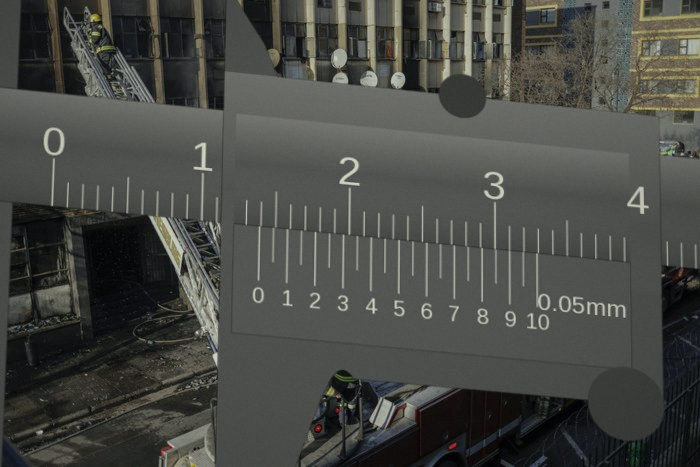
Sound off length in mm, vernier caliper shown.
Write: 13.9 mm
